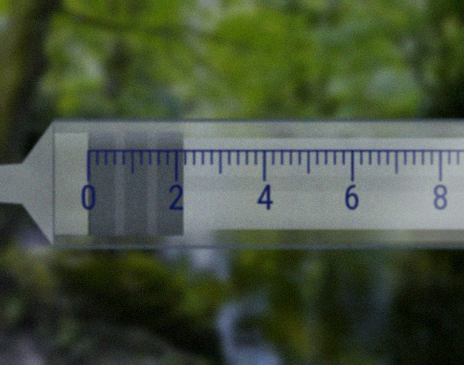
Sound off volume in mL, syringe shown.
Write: 0 mL
